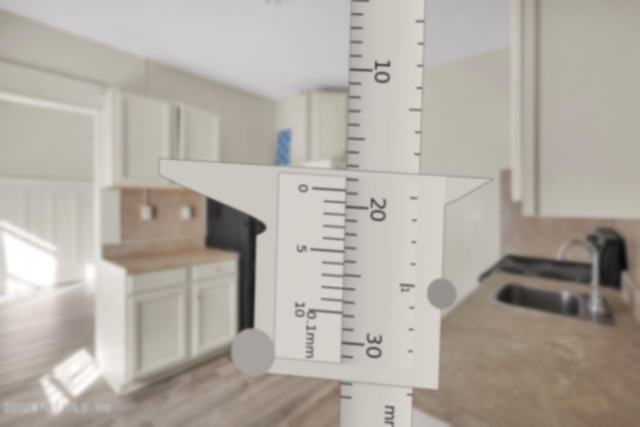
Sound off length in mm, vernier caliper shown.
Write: 18.8 mm
